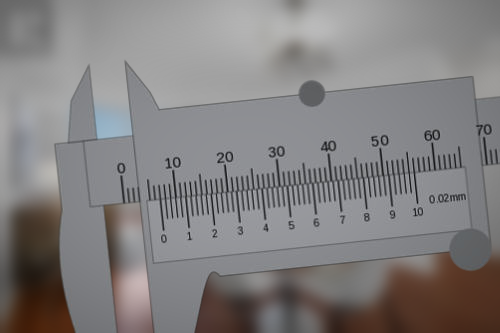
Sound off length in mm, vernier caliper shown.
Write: 7.0 mm
